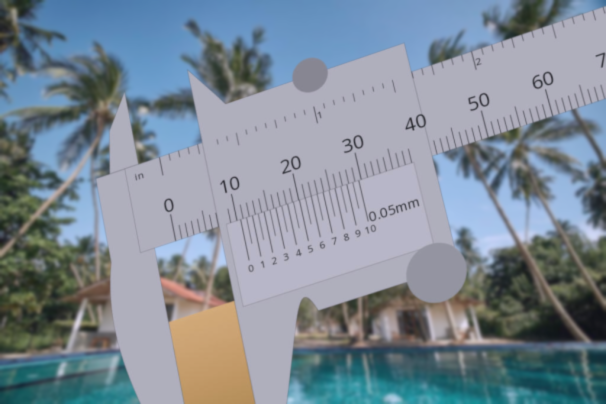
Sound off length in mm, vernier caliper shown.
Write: 10.6 mm
